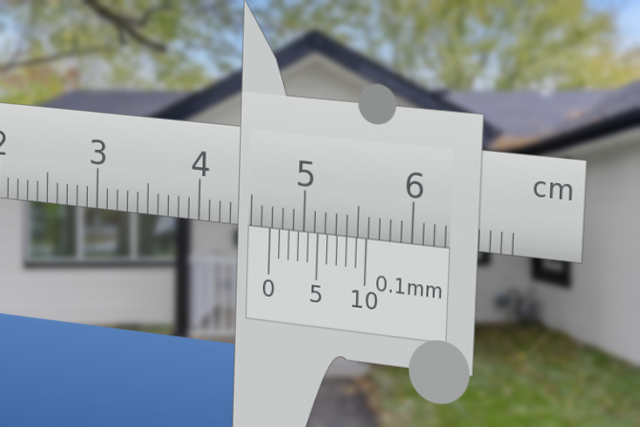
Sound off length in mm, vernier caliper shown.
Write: 46.8 mm
